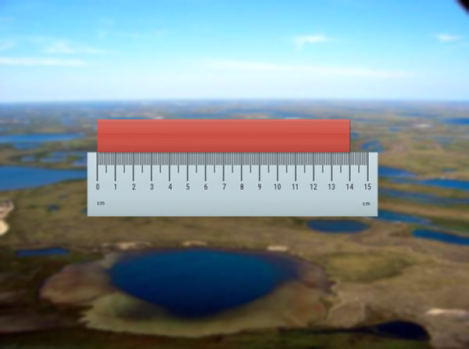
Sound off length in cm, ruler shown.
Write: 14 cm
